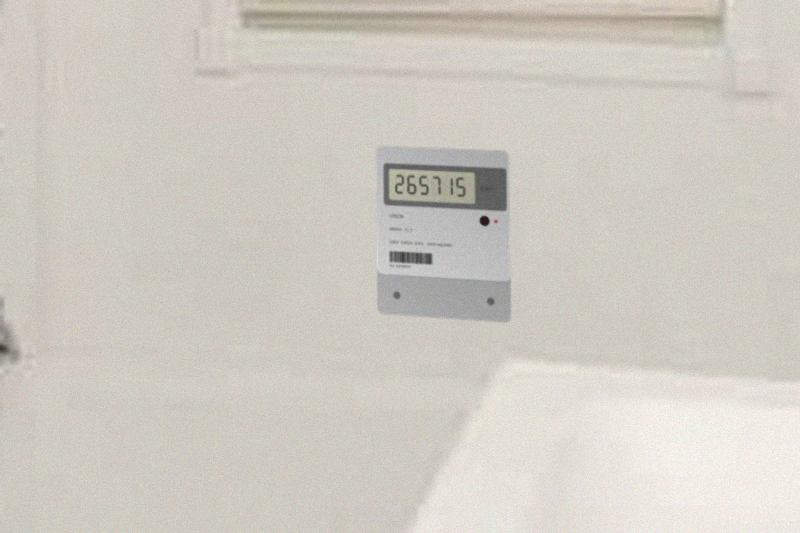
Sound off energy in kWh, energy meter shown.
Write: 265715 kWh
